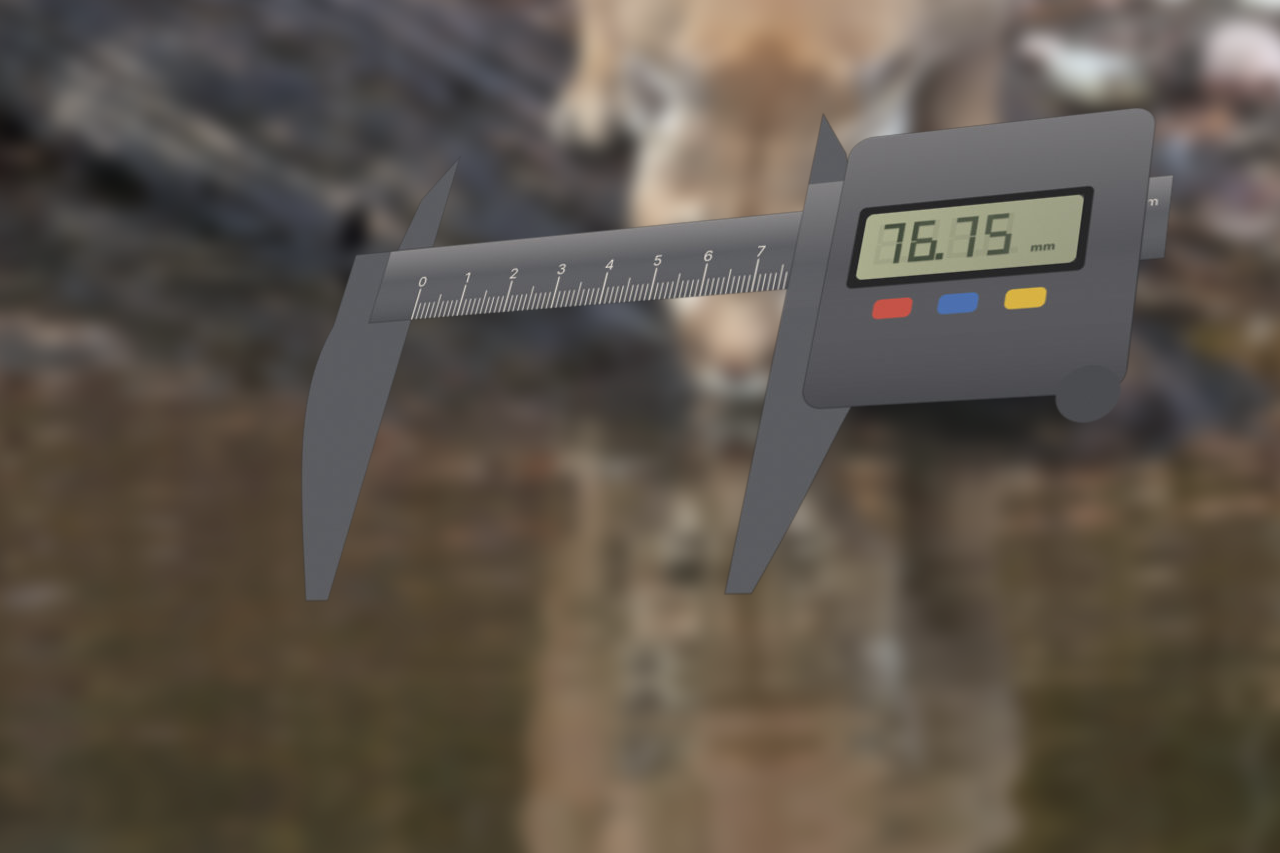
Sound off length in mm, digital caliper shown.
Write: 76.75 mm
